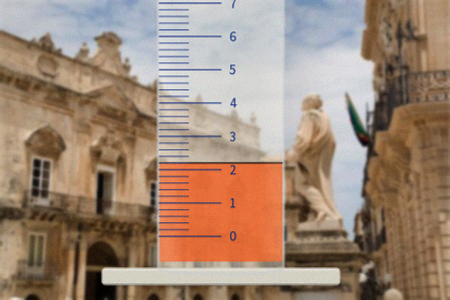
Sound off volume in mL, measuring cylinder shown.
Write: 2.2 mL
